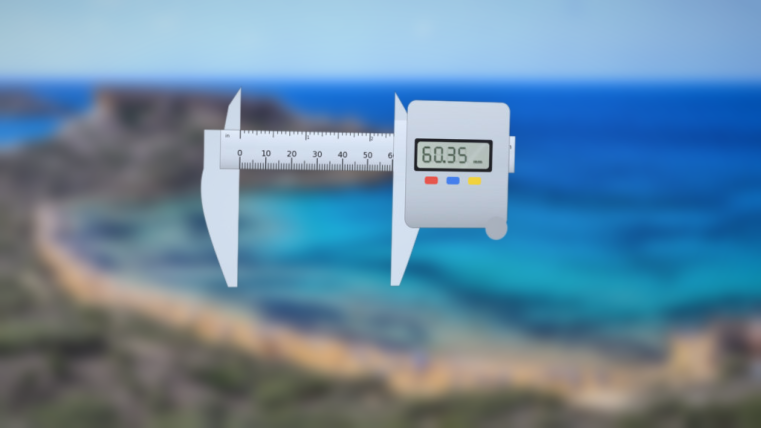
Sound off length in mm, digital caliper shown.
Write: 60.35 mm
